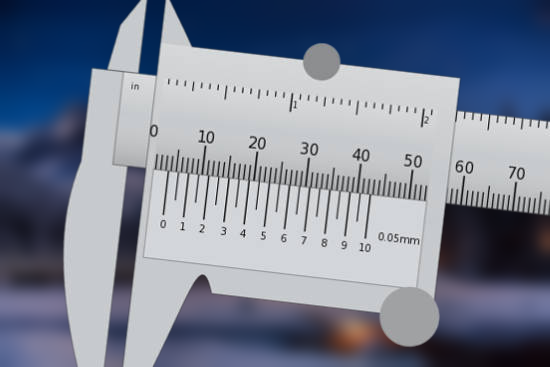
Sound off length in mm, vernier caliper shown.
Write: 3.5 mm
